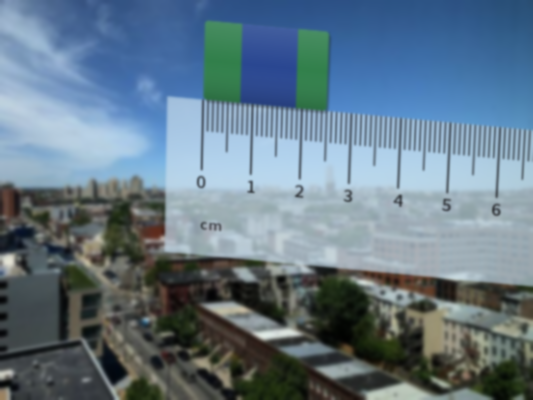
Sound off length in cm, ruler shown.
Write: 2.5 cm
